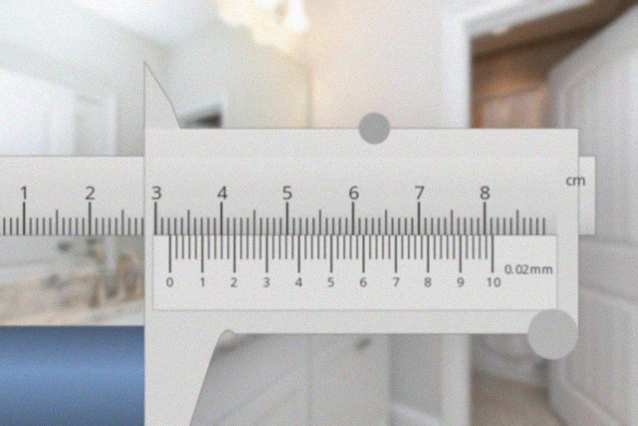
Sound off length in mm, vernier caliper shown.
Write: 32.2 mm
